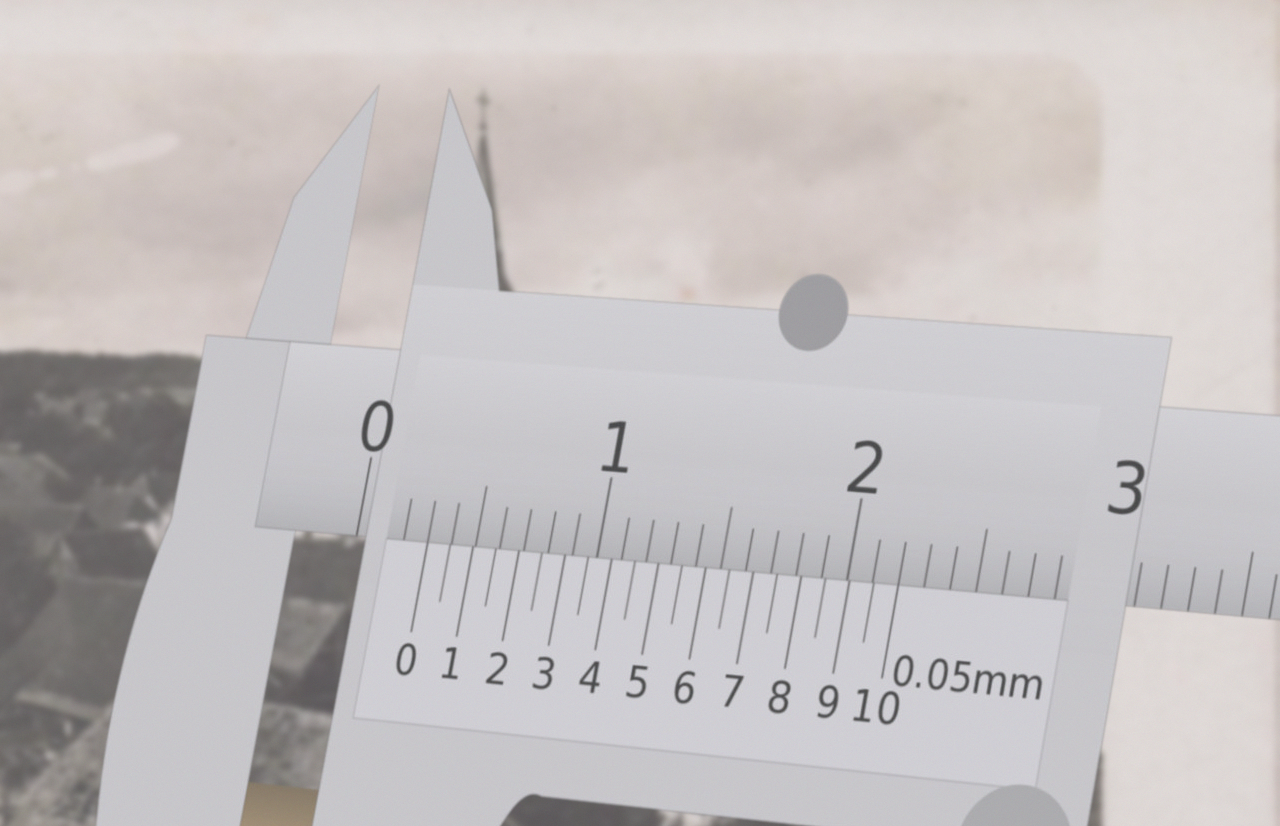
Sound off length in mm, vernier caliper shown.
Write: 3.0 mm
